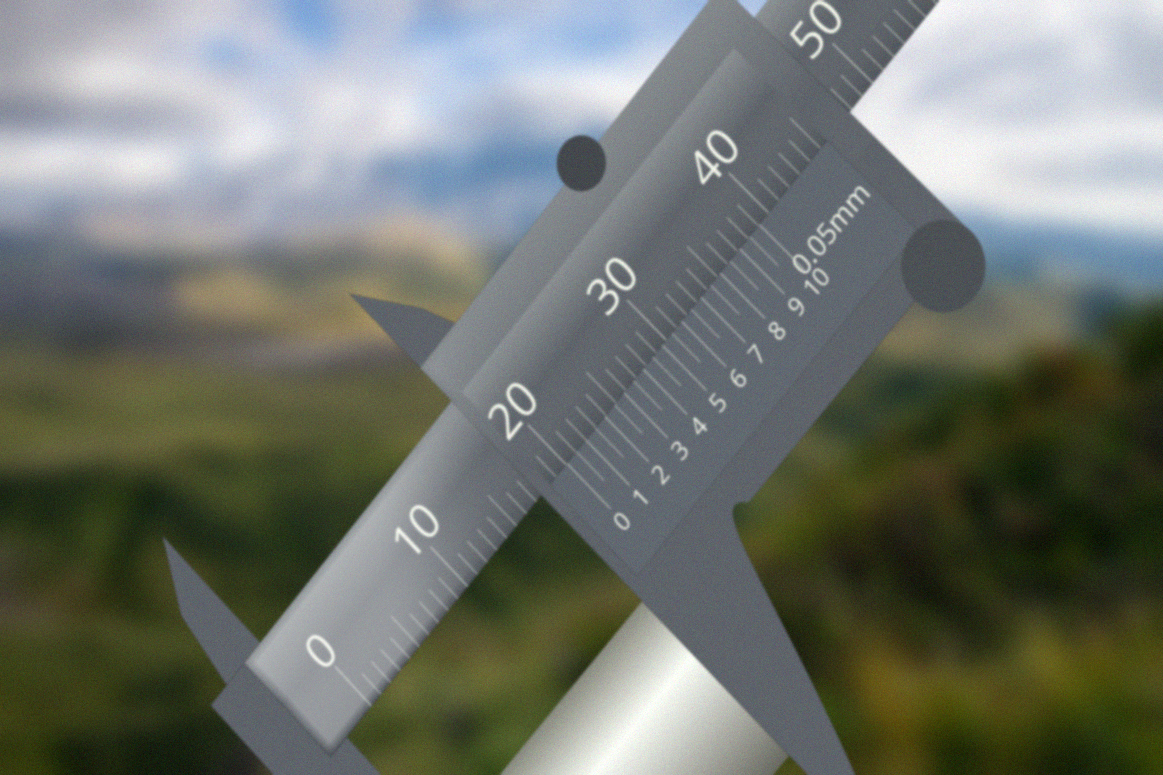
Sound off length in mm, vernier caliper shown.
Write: 20.1 mm
